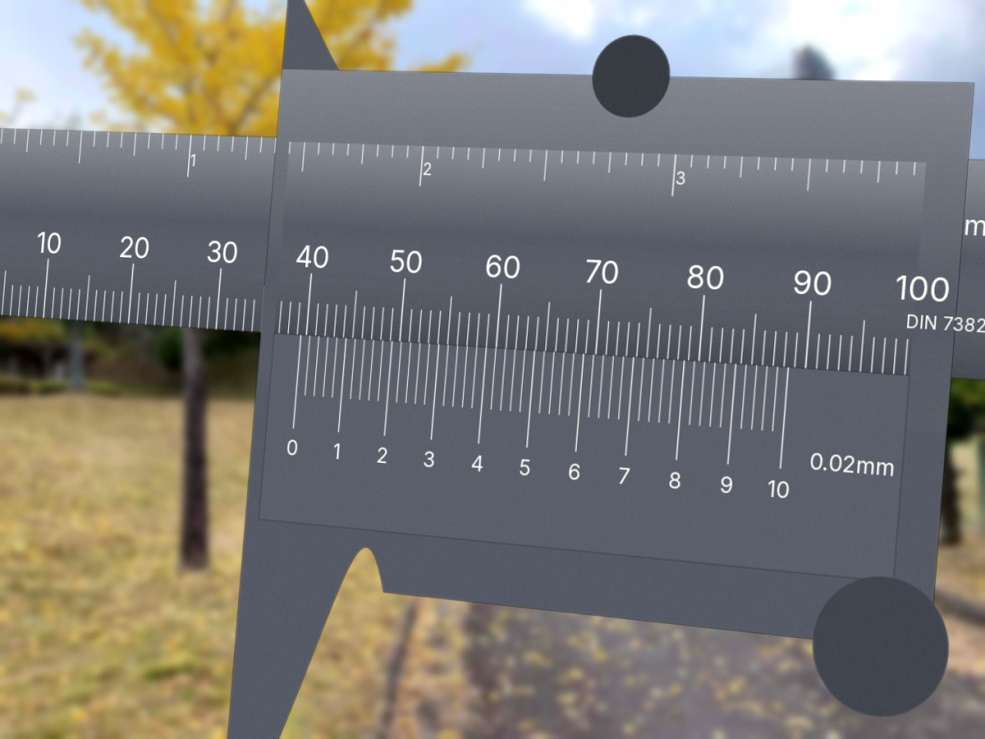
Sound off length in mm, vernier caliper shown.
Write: 39.4 mm
